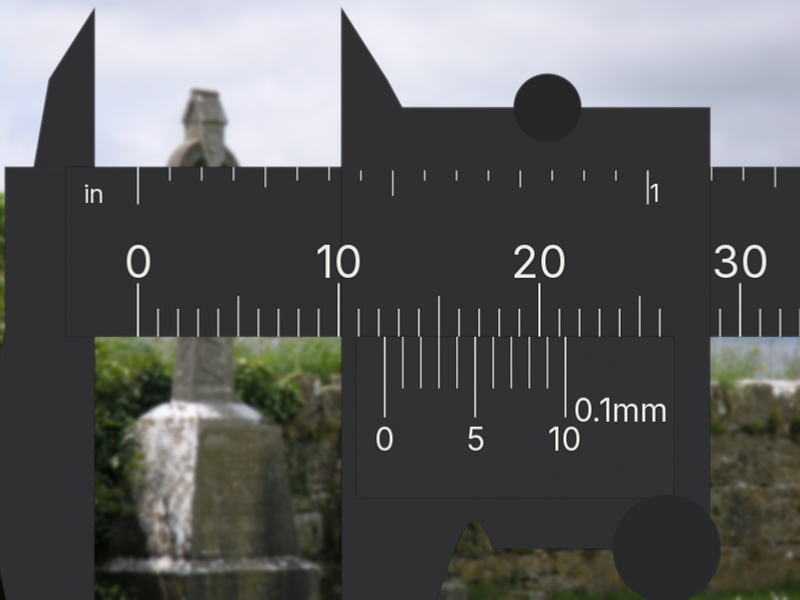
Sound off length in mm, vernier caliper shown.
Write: 12.3 mm
